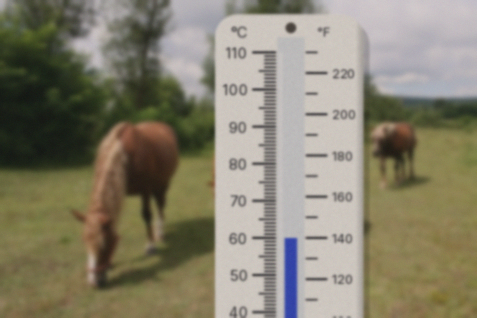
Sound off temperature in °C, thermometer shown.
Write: 60 °C
